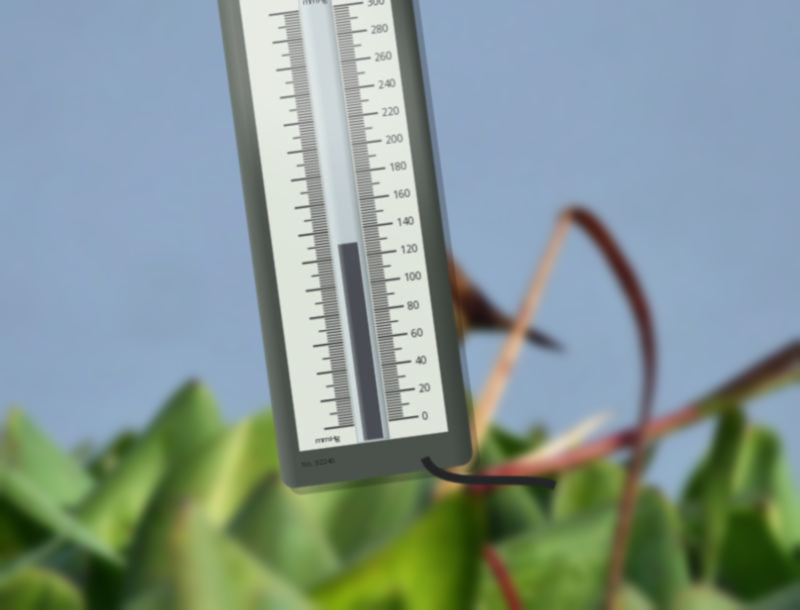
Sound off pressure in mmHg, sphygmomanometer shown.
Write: 130 mmHg
